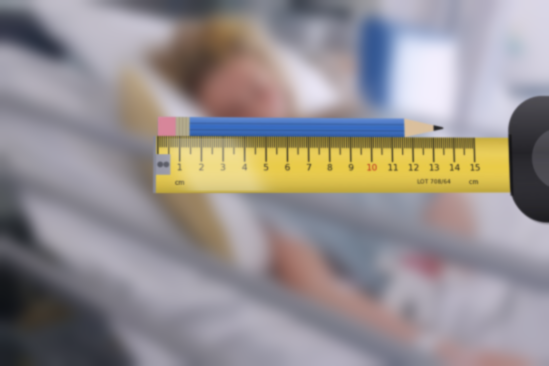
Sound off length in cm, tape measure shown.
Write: 13.5 cm
